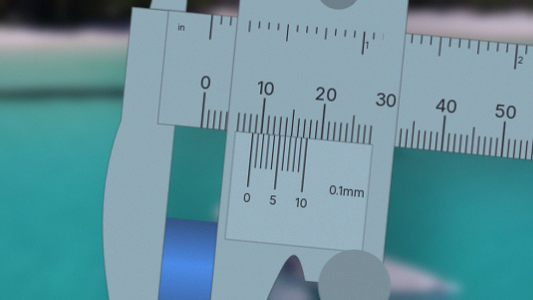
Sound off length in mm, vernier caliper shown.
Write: 8.6 mm
